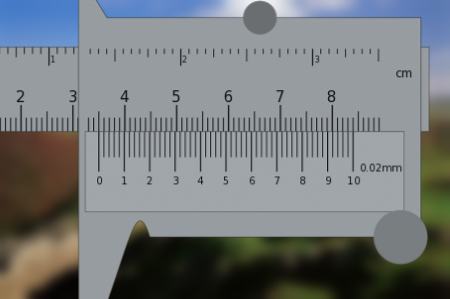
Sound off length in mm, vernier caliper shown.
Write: 35.0 mm
